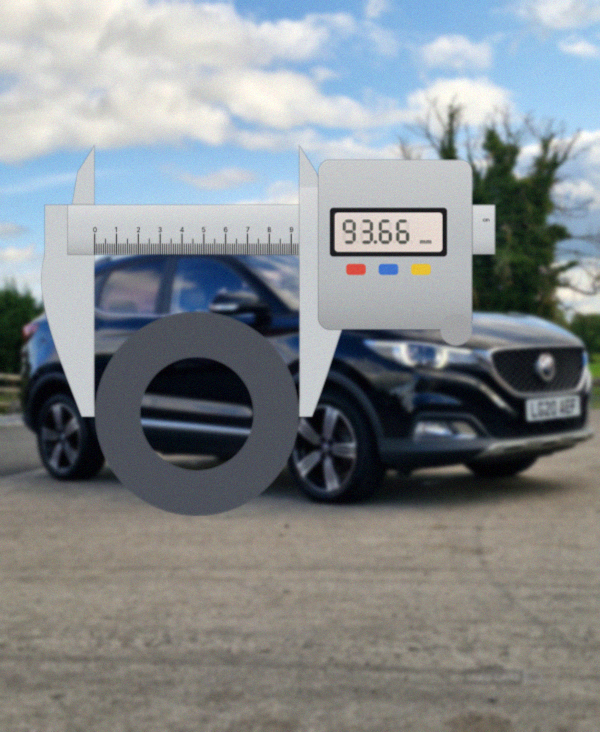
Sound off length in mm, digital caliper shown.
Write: 93.66 mm
